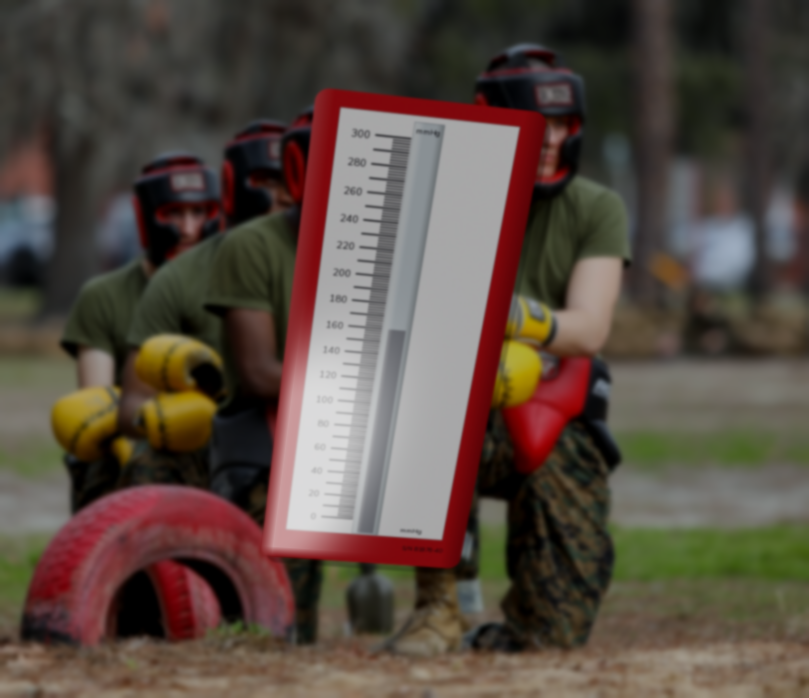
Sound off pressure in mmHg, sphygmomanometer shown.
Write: 160 mmHg
